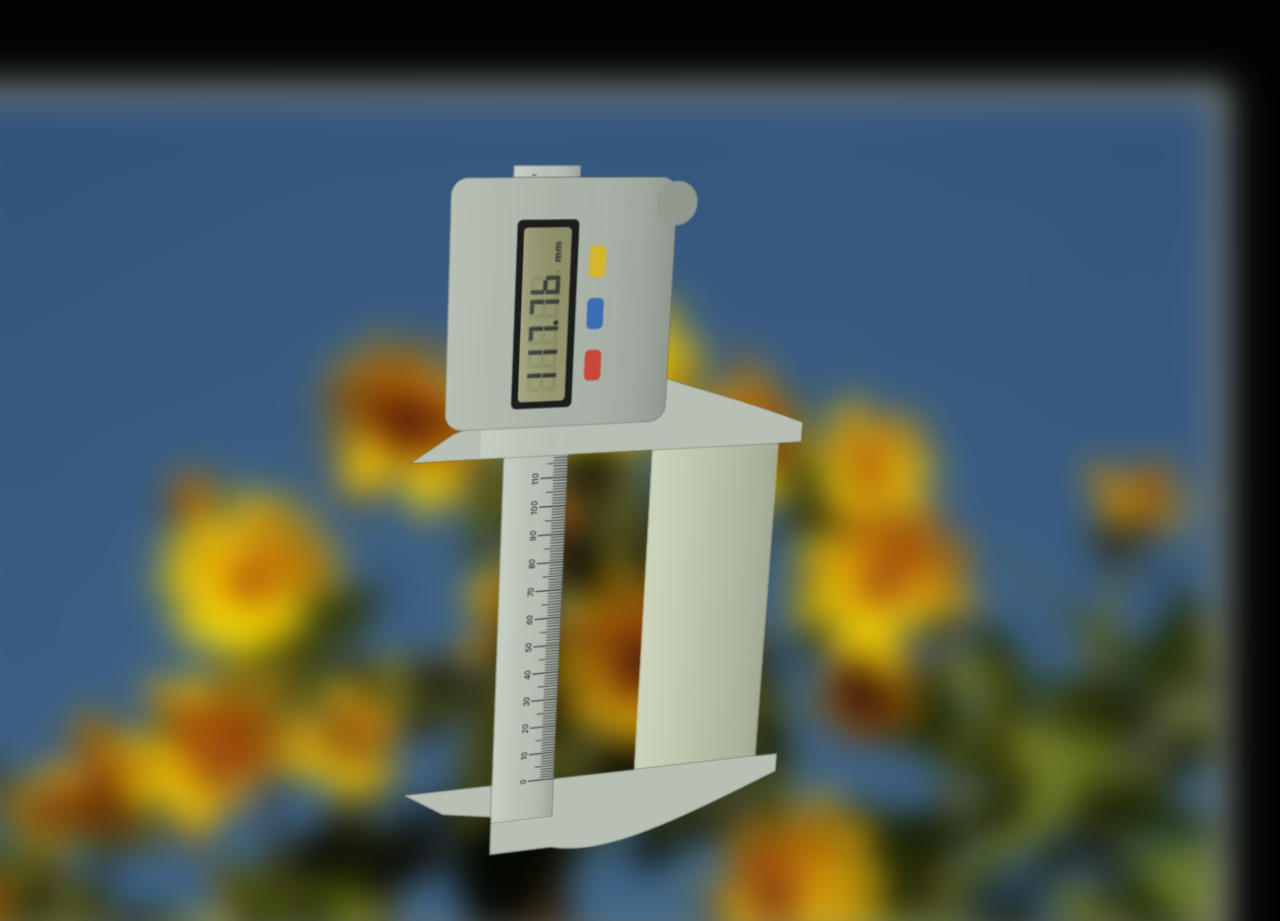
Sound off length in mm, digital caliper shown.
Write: 117.76 mm
